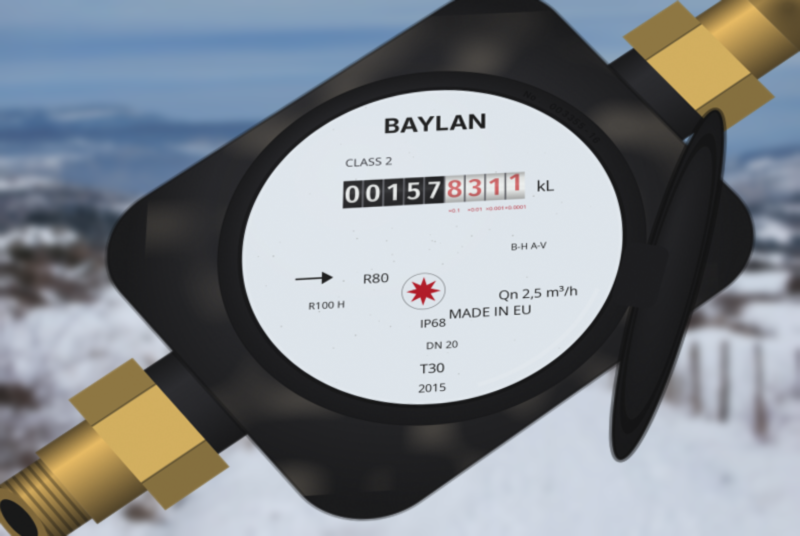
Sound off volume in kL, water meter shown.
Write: 157.8311 kL
